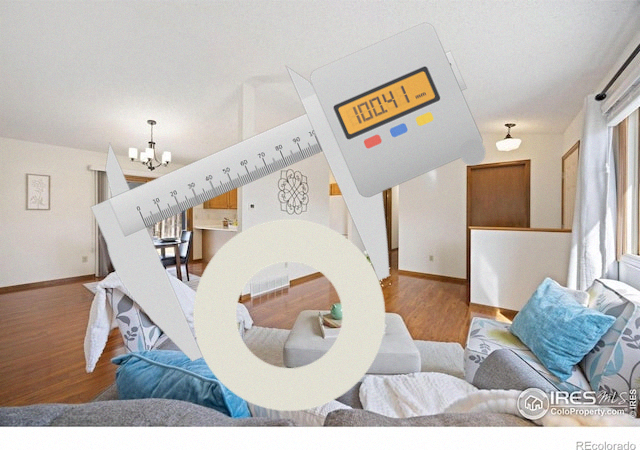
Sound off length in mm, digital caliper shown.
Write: 100.41 mm
